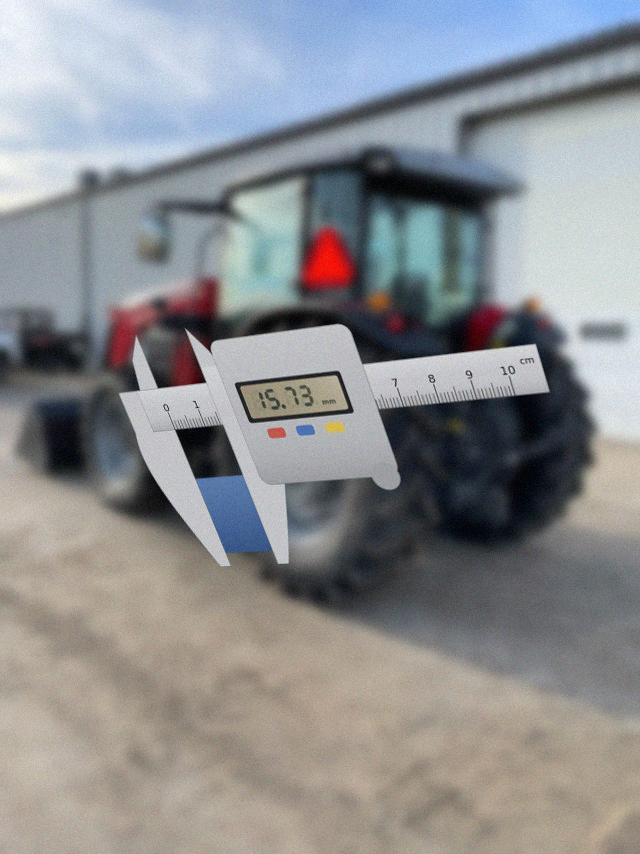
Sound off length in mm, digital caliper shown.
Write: 15.73 mm
